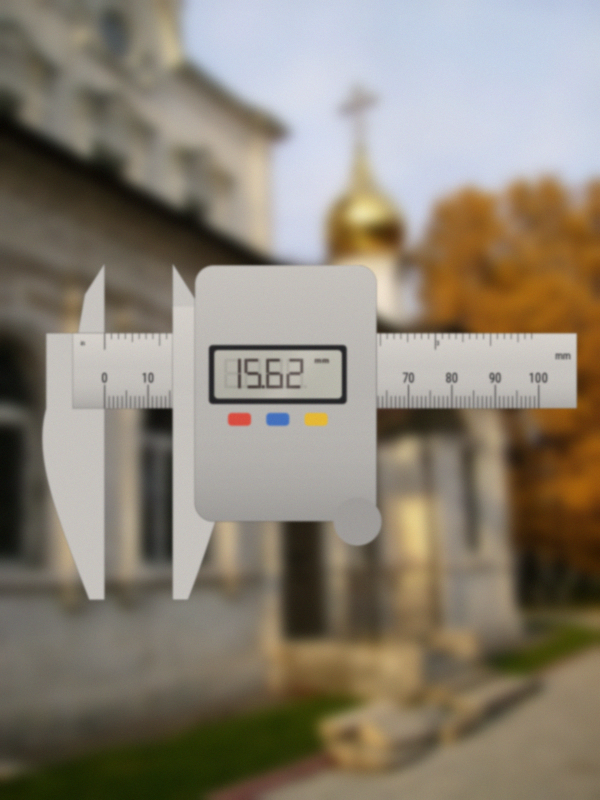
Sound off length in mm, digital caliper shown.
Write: 15.62 mm
